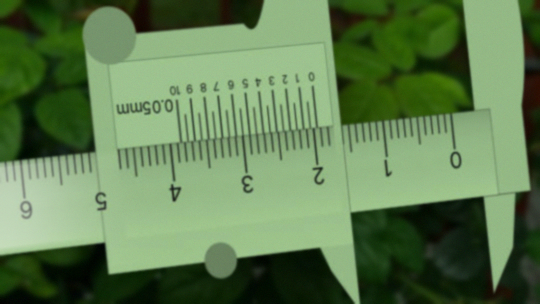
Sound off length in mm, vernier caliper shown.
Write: 19.5 mm
